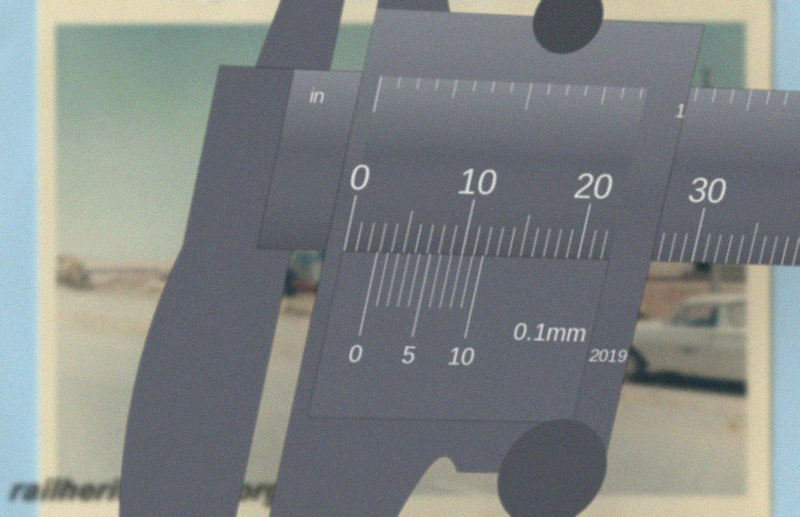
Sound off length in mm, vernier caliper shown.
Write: 2.8 mm
